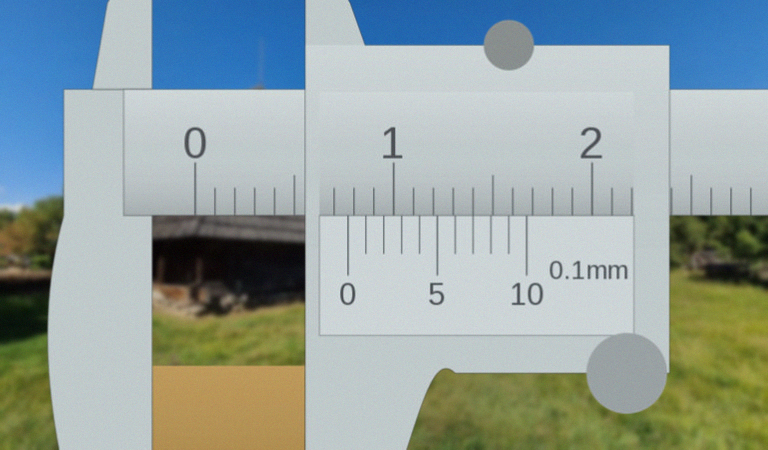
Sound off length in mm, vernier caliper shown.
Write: 7.7 mm
